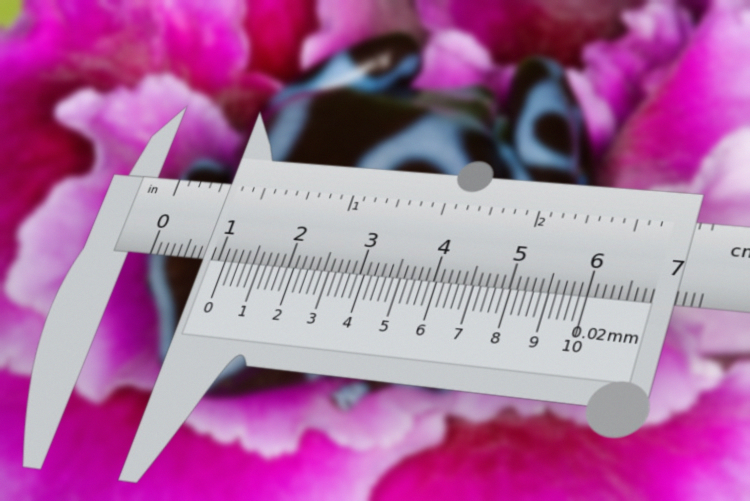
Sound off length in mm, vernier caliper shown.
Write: 11.0 mm
